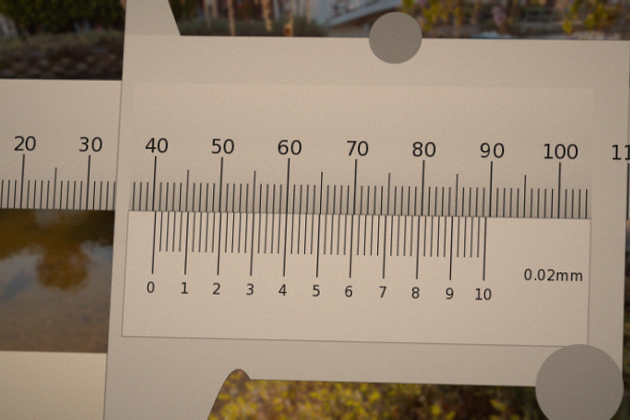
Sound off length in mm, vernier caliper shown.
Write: 40.4 mm
